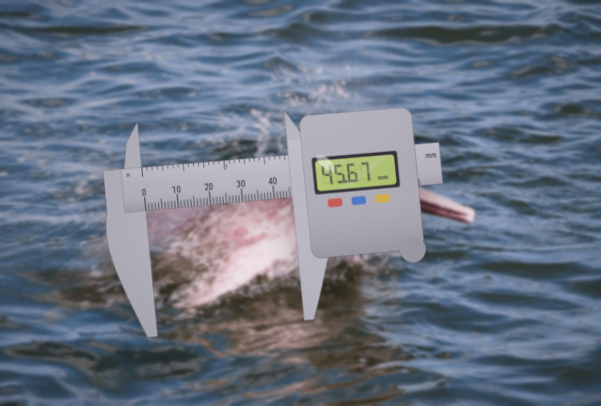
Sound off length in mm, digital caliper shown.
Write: 45.67 mm
